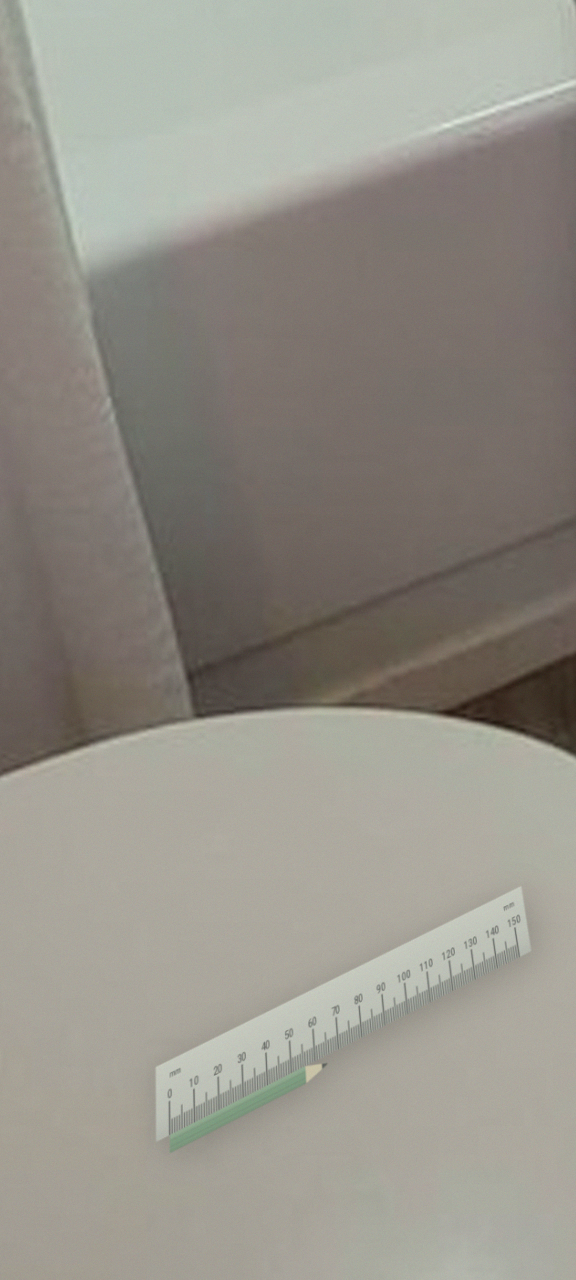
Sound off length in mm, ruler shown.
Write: 65 mm
